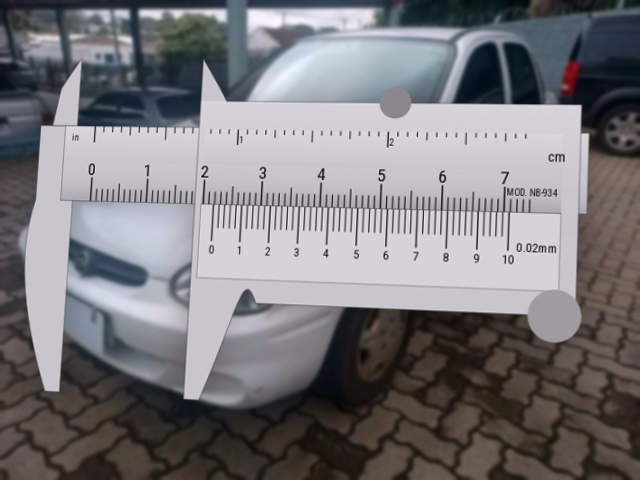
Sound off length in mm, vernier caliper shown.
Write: 21.8 mm
